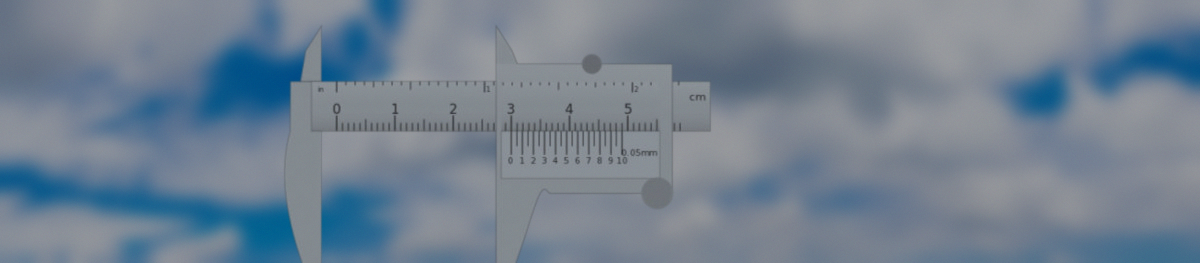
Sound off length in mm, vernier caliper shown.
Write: 30.0 mm
